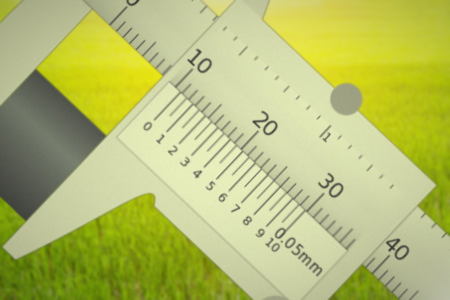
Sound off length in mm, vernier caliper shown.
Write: 10.8 mm
